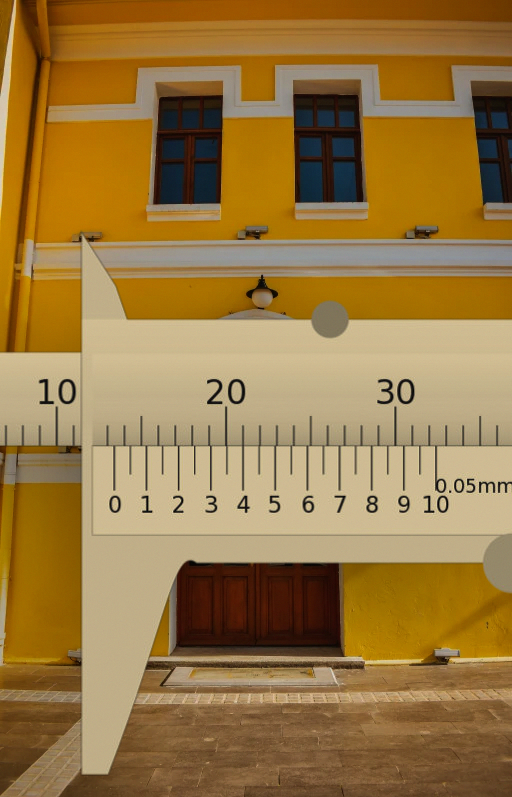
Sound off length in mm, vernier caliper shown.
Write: 13.4 mm
